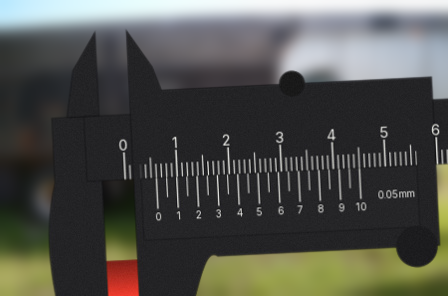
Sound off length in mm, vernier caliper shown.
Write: 6.0 mm
